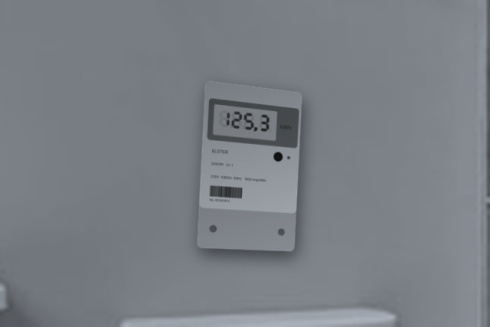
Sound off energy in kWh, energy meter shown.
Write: 125.3 kWh
